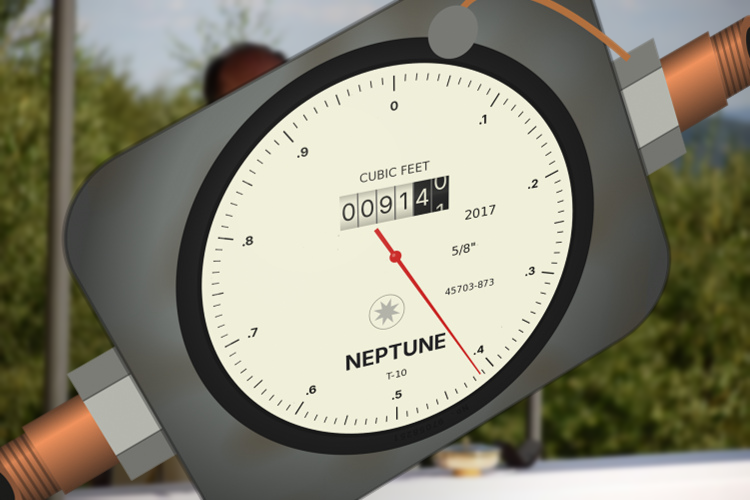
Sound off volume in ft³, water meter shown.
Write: 9140.41 ft³
